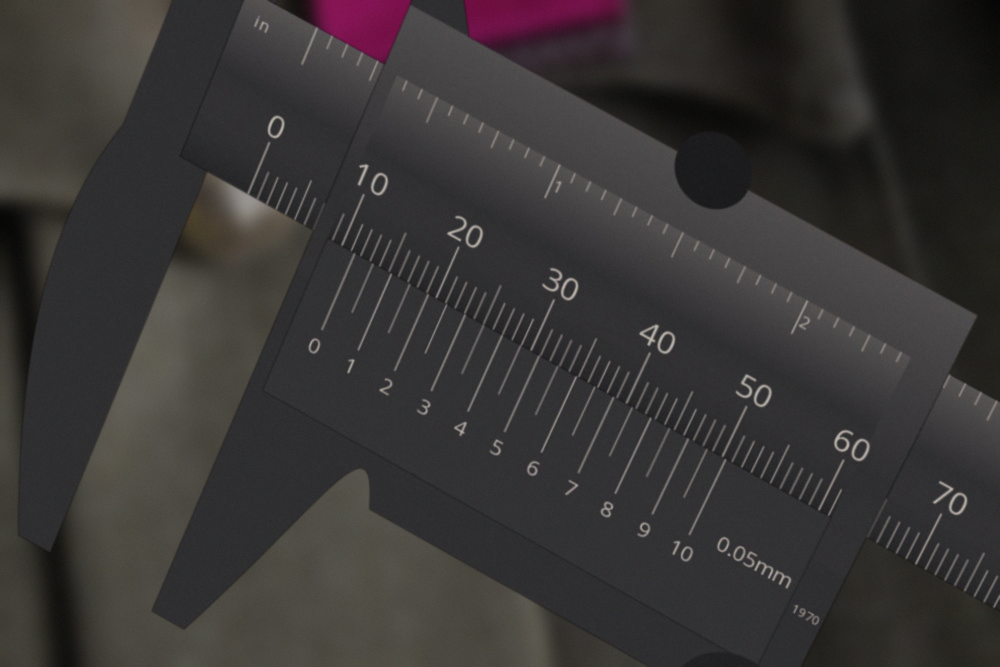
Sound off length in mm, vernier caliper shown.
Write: 11.4 mm
